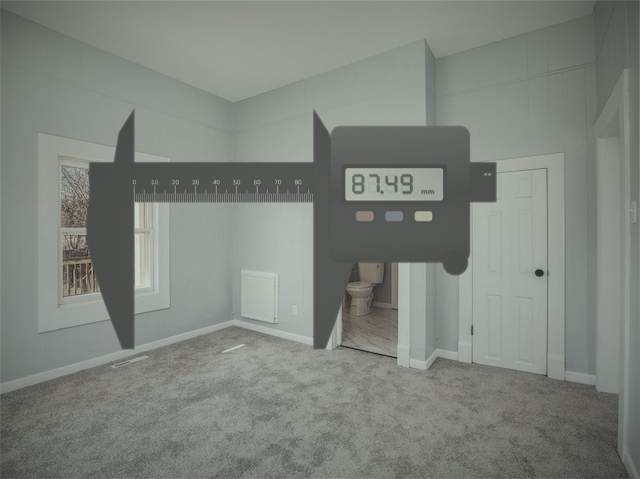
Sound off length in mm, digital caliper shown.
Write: 87.49 mm
